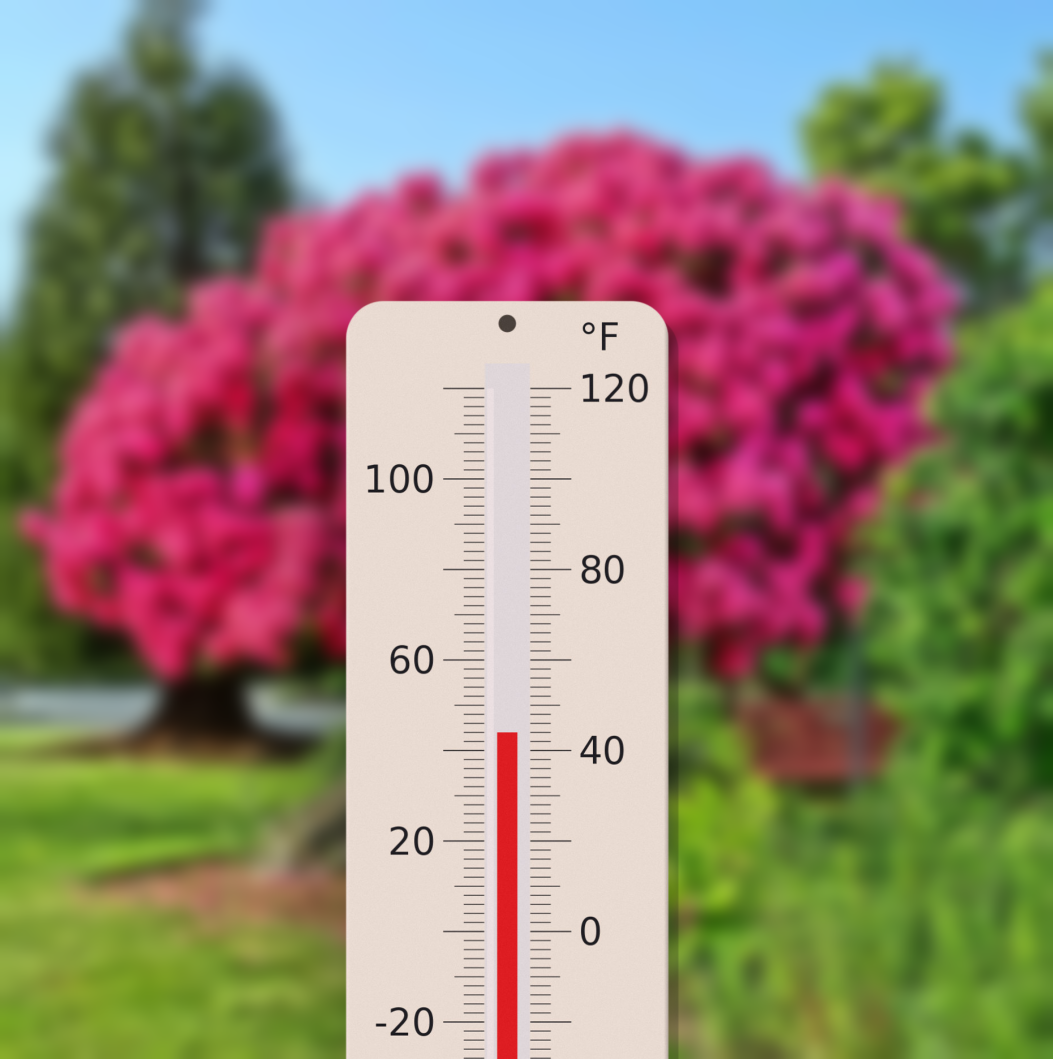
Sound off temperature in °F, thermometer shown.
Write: 44 °F
